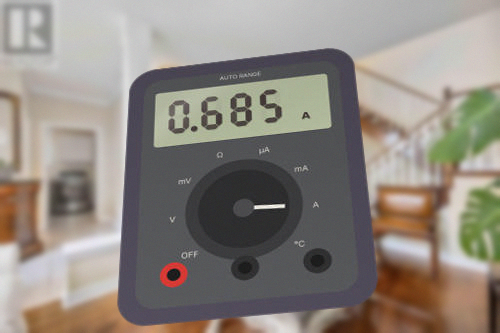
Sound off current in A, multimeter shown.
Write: 0.685 A
